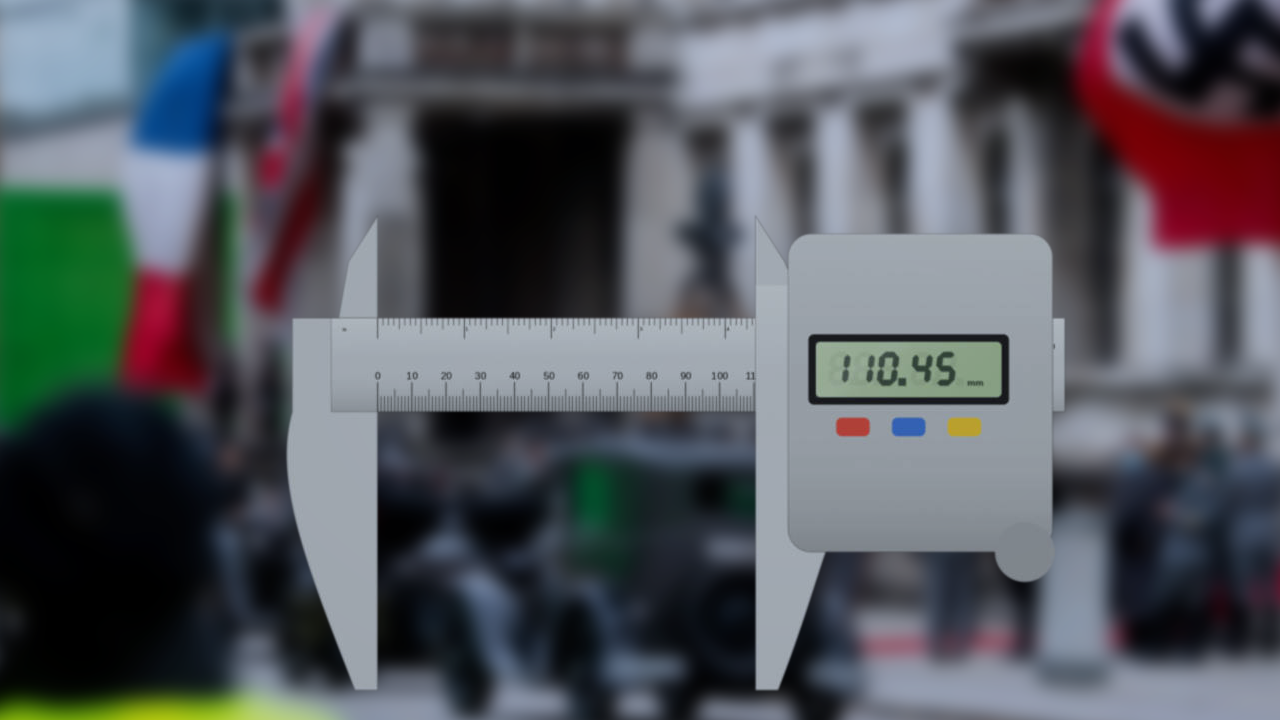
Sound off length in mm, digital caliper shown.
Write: 110.45 mm
